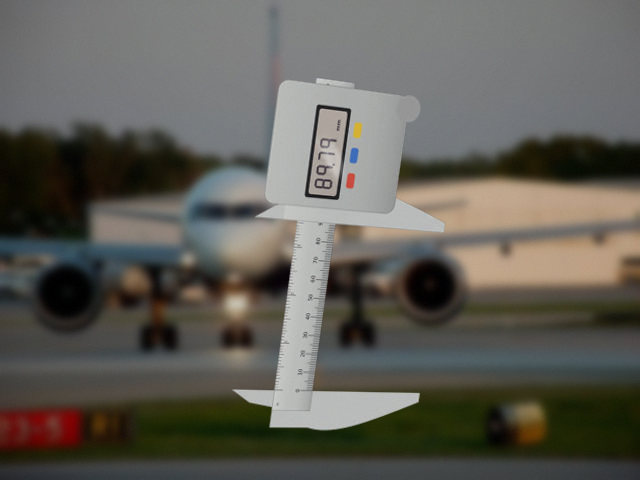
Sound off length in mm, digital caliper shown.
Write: 89.79 mm
